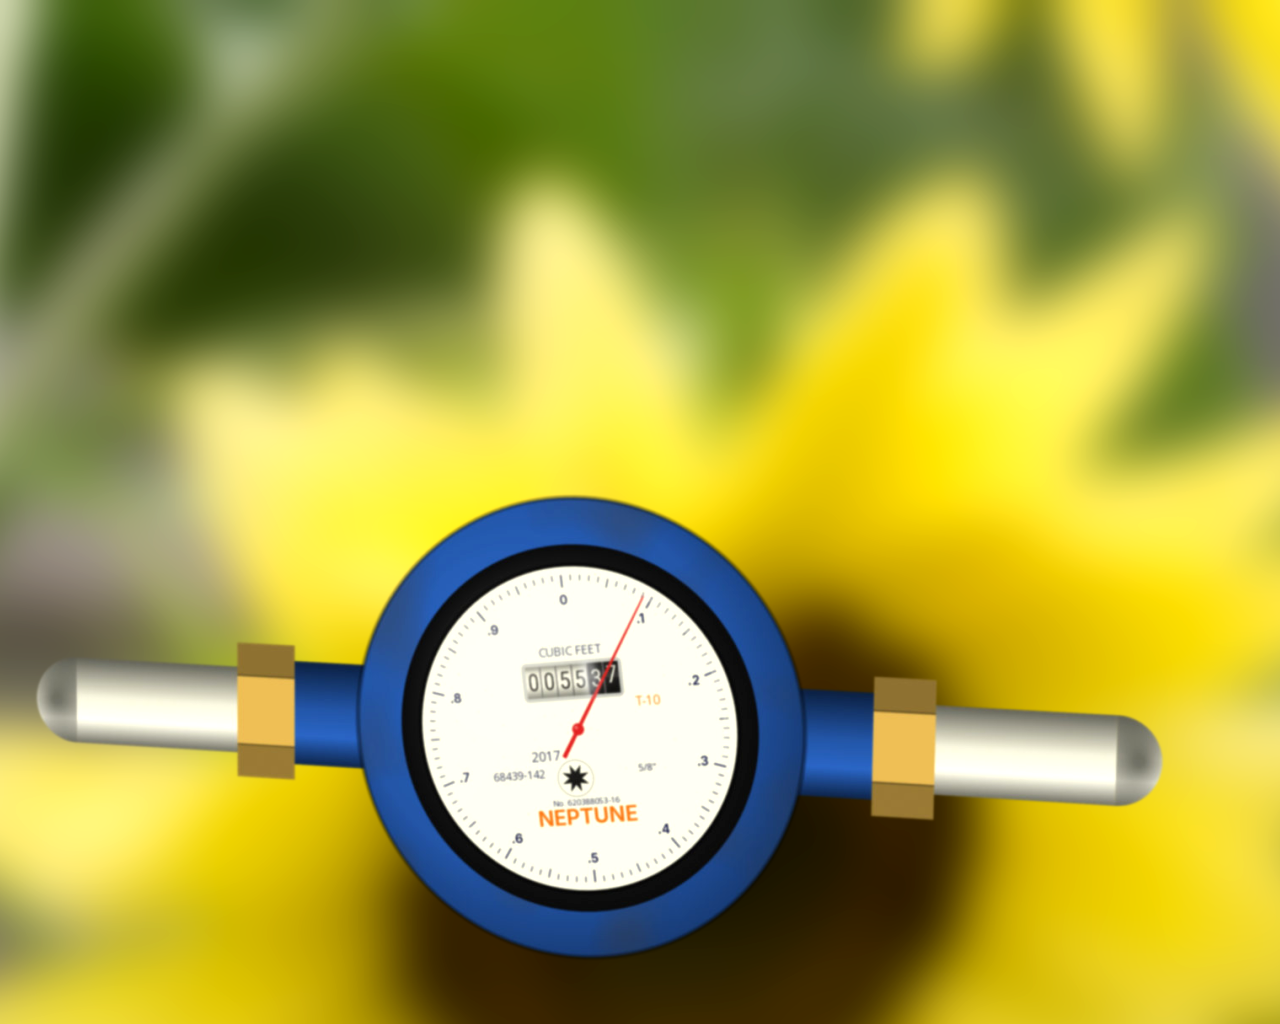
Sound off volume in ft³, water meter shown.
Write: 5537.09 ft³
